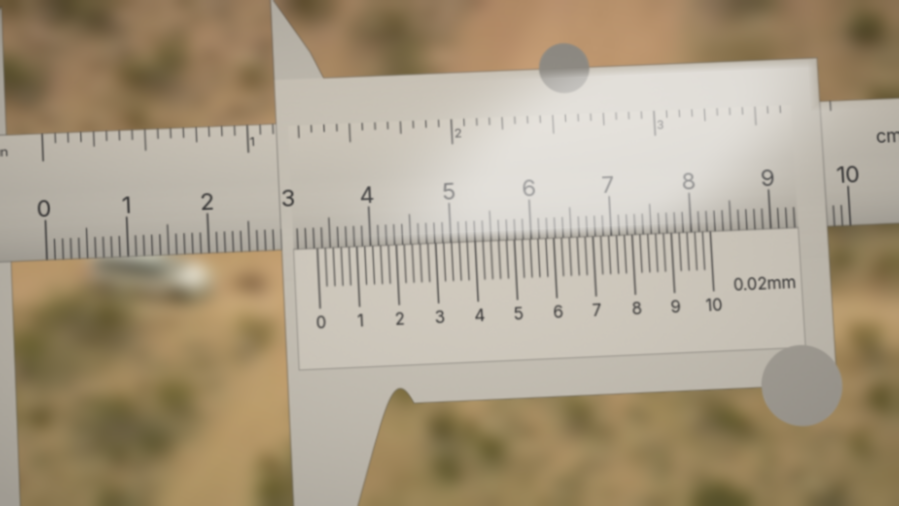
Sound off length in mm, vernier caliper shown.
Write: 33.4 mm
